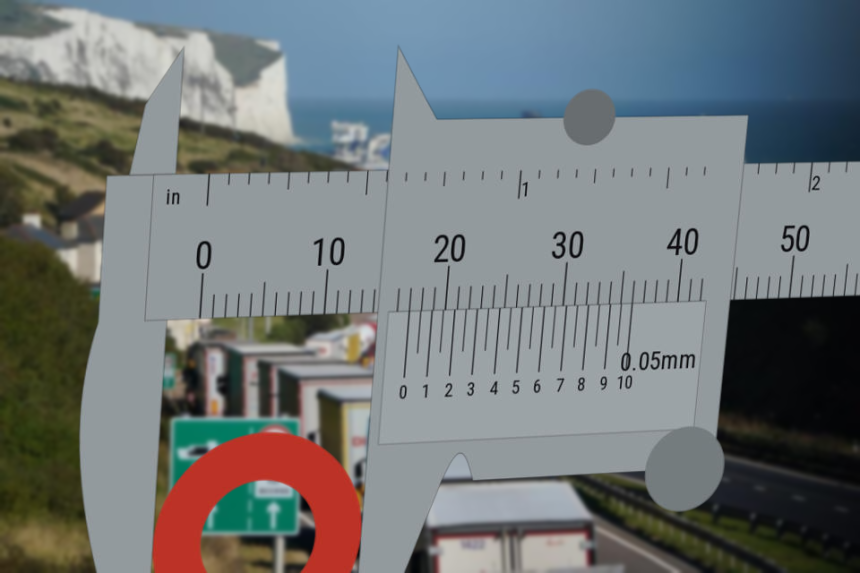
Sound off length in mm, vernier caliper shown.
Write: 17.0 mm
